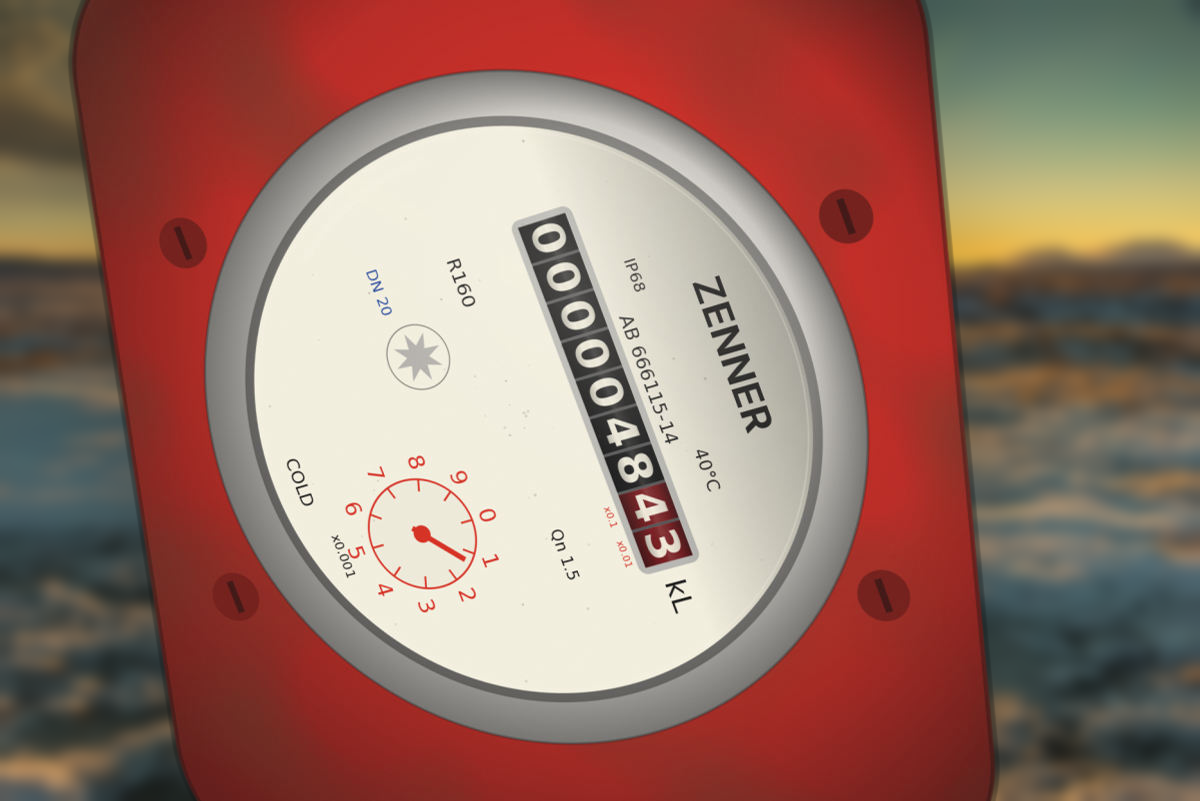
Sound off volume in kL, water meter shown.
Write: 48.431 kL
